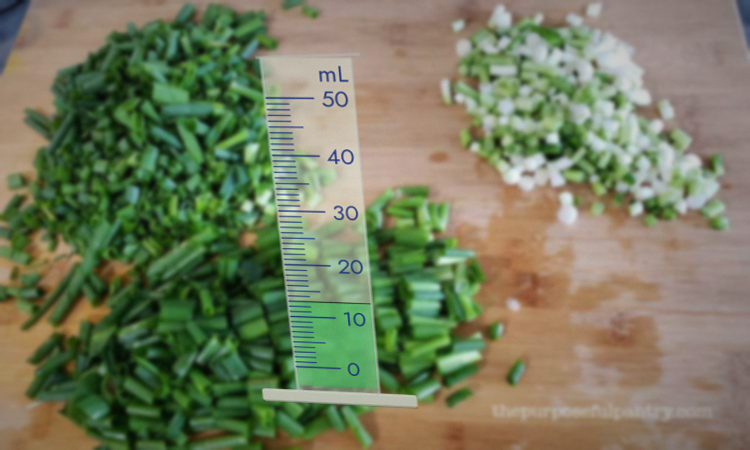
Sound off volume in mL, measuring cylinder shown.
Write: 13 mL
